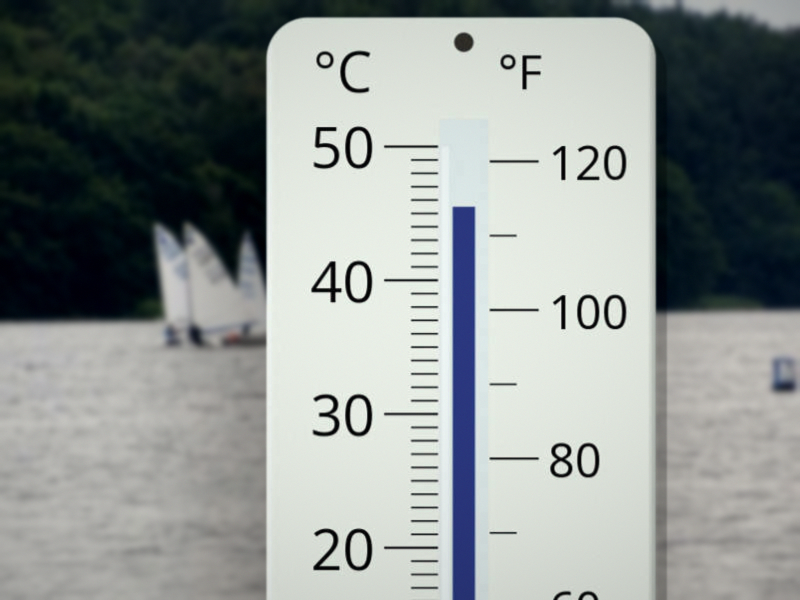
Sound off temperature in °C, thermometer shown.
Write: 45.5 °C
